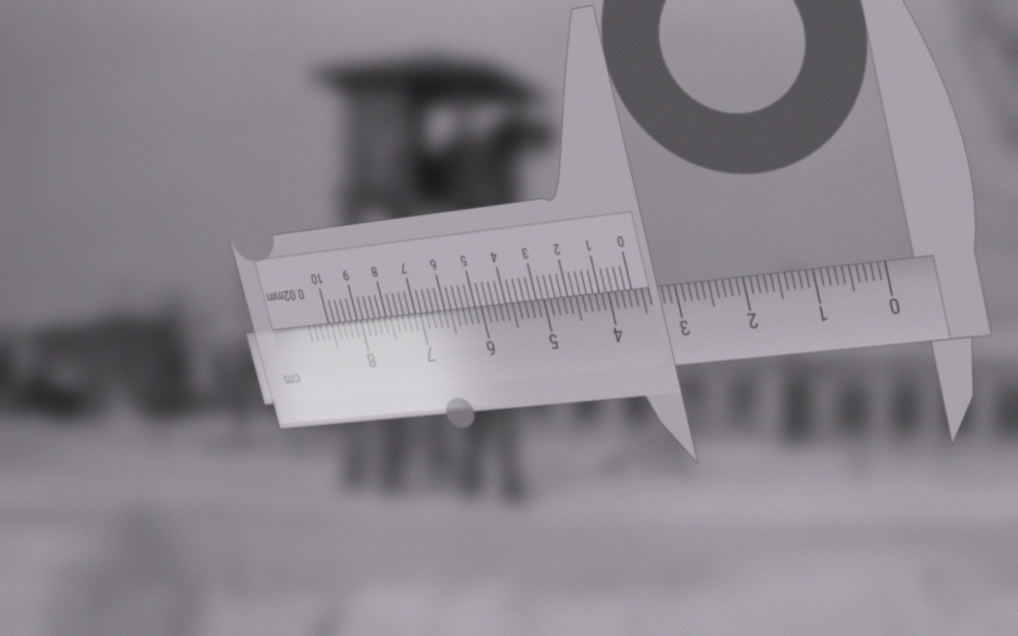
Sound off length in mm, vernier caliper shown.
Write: 36.5 mm
